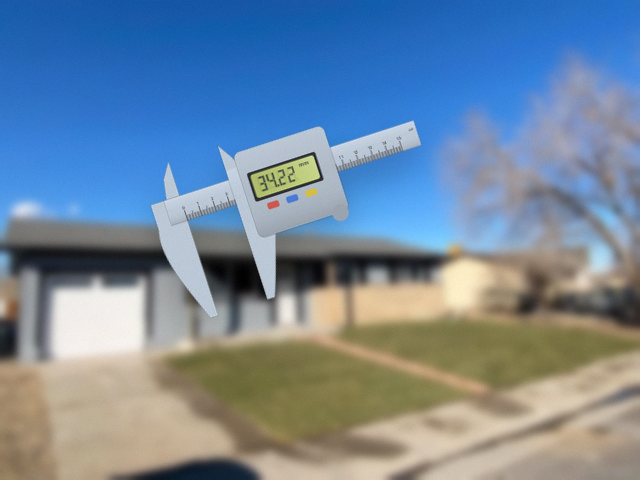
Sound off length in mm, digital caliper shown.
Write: 34.22 mm
